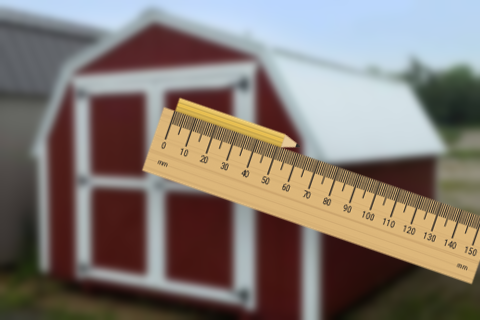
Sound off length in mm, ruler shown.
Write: 60 mm
